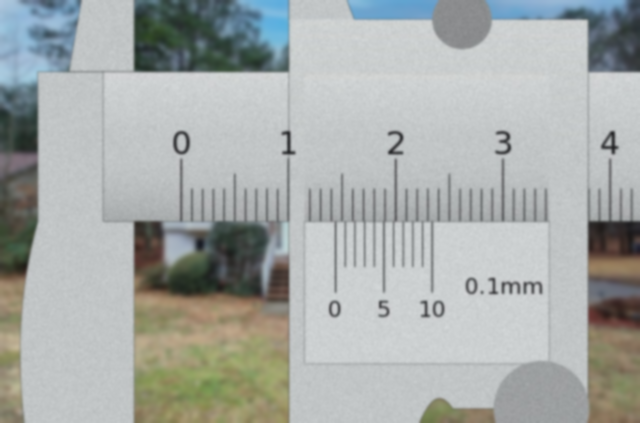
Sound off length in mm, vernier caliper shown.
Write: 14.4 mm
